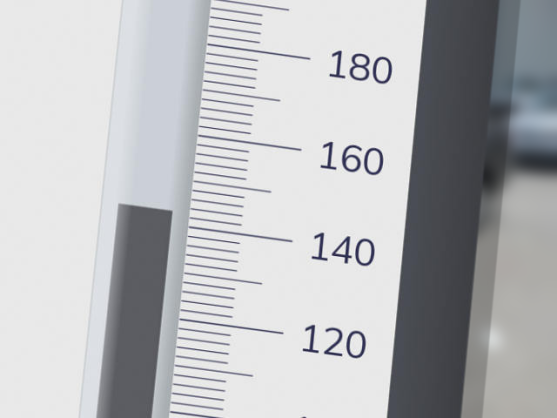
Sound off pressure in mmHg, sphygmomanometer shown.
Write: 143 mmHg
